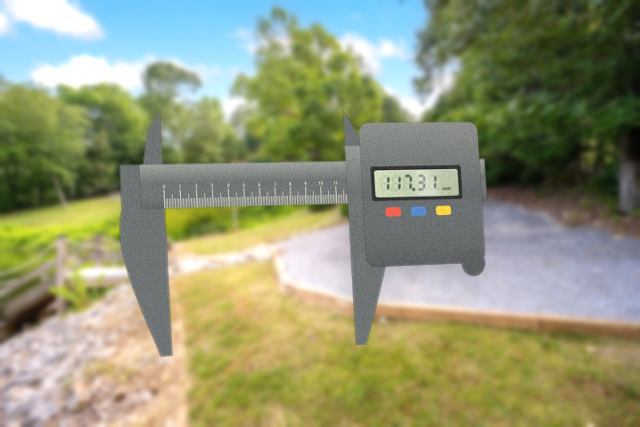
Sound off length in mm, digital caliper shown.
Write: 117.31 mm
